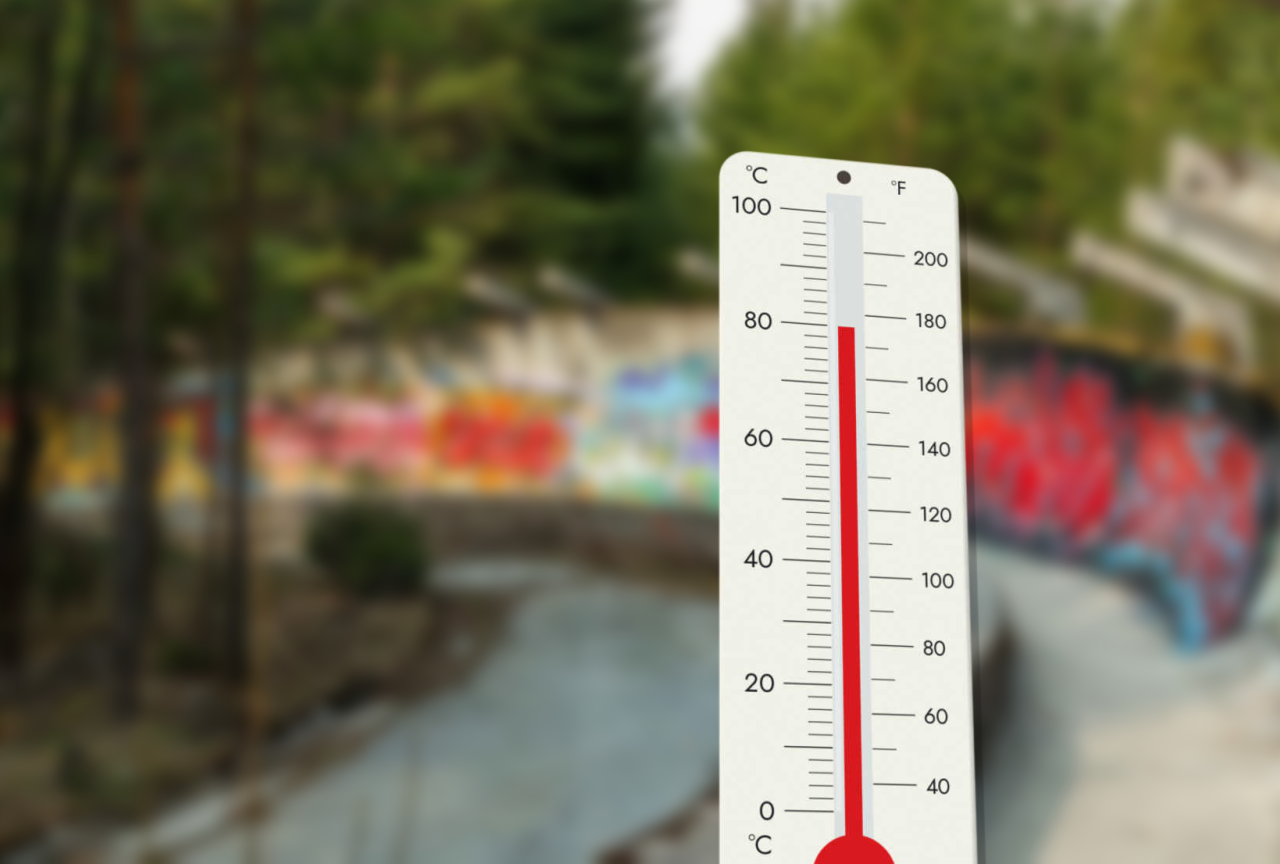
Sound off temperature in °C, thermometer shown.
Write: 80 °C
